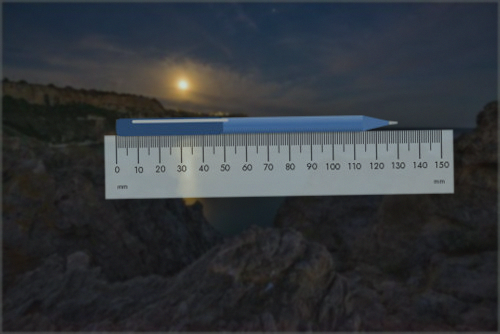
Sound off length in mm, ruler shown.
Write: 130 mm
